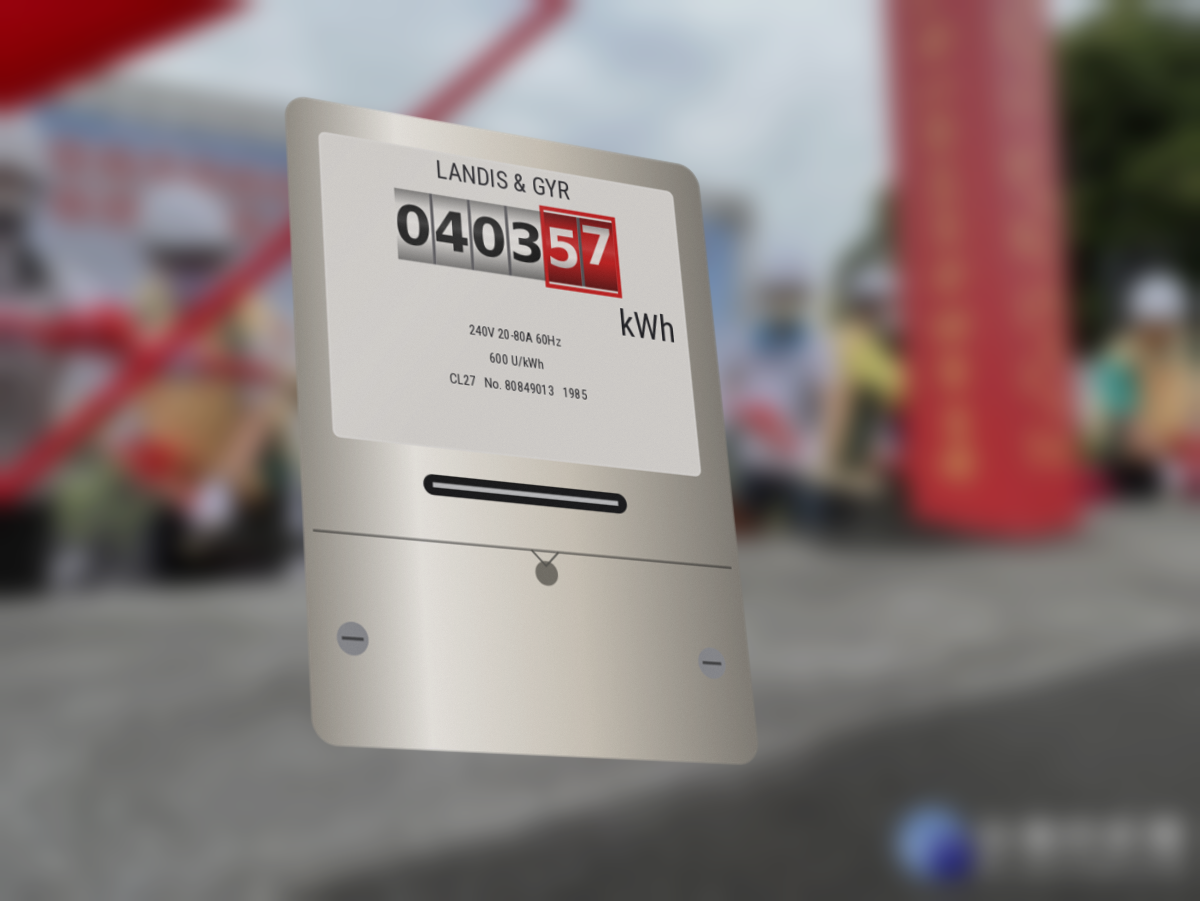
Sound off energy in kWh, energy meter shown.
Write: 403.57 kWh
